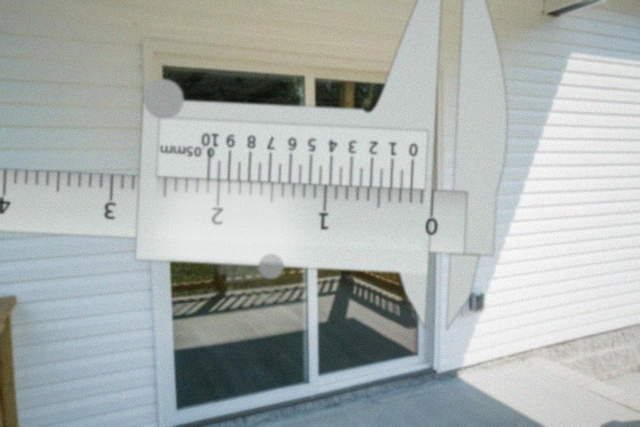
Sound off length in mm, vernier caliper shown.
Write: 2.0 mm
